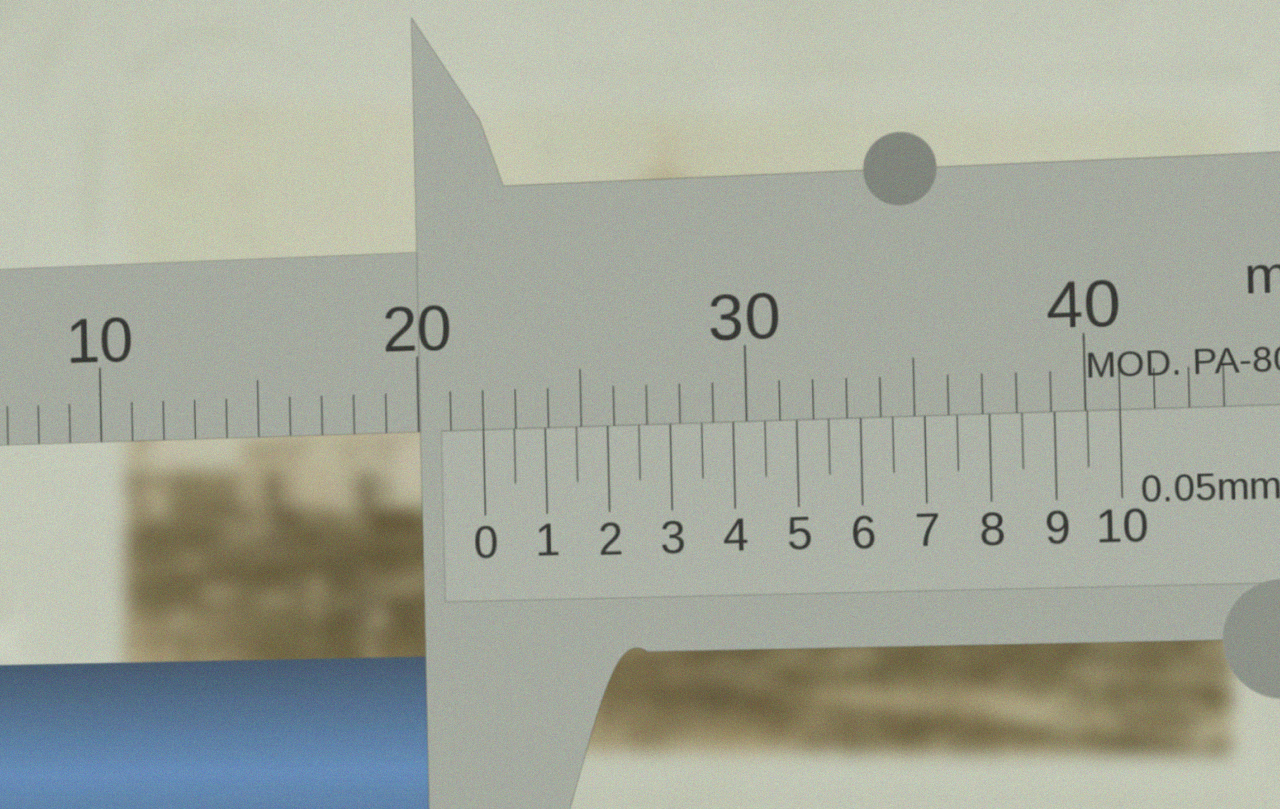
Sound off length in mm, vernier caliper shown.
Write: 22.00 mm
